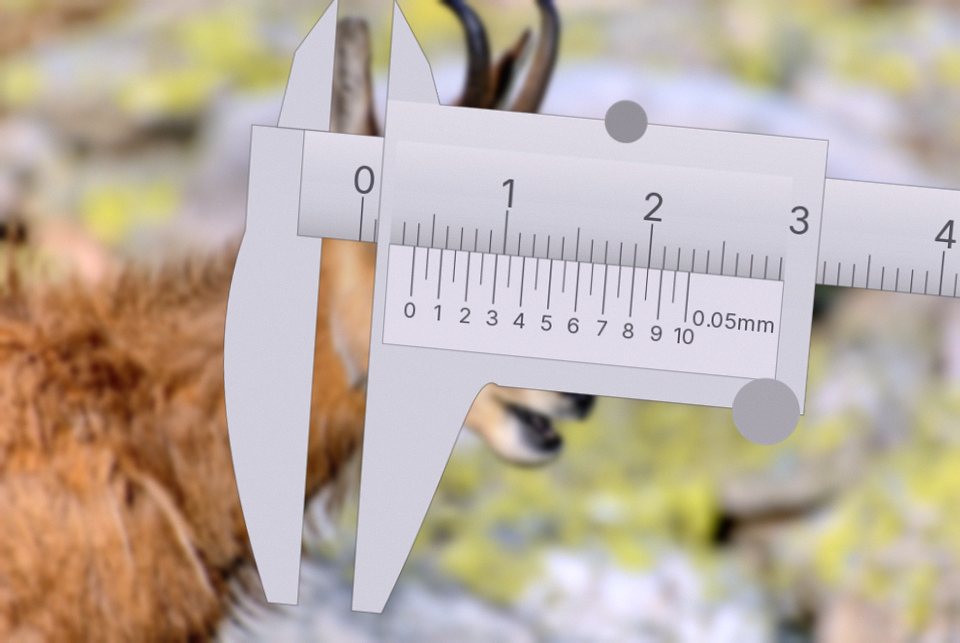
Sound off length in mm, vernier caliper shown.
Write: 3.8 mm
